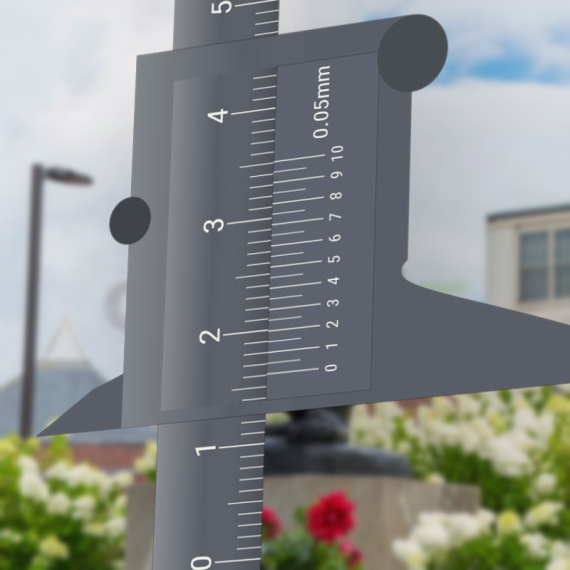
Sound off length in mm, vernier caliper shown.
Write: 16.1 mm
